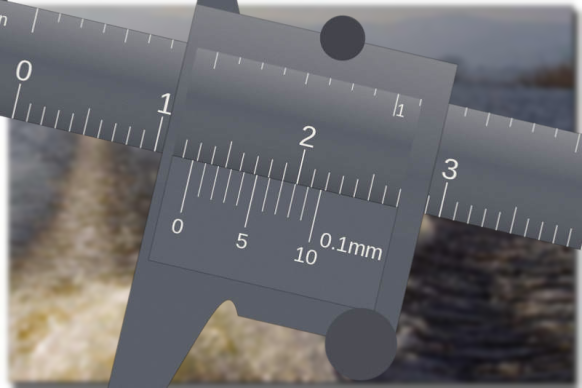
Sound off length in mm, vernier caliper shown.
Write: 12.7 mm
